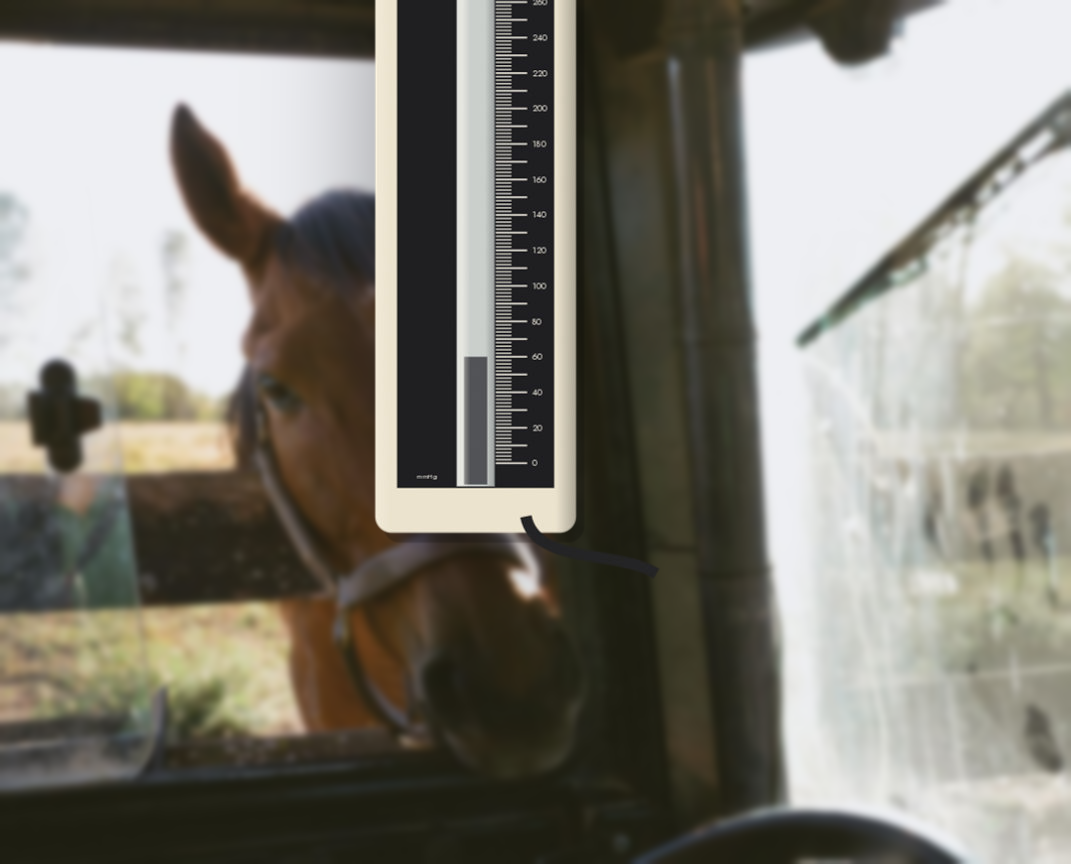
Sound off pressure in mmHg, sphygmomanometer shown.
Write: 60 mmHg
